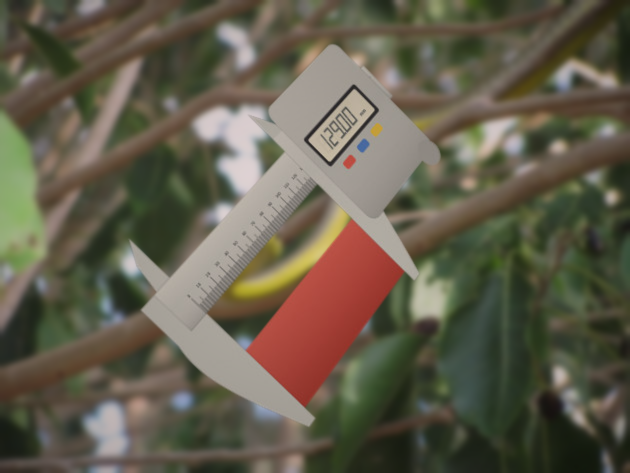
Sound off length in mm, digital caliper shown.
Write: 129.00 mm
